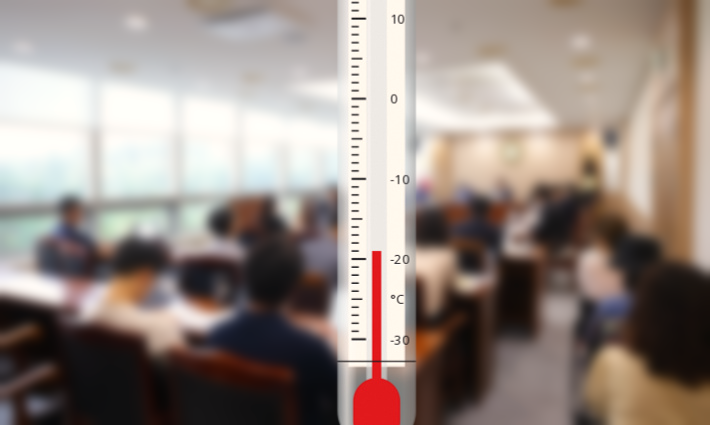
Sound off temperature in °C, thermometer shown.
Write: -19 °C
